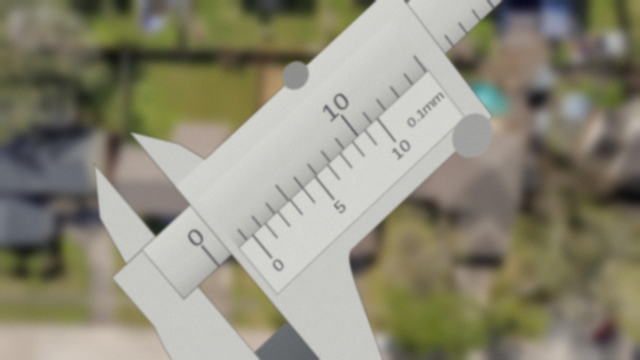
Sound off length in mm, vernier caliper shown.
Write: 2.4 mm
